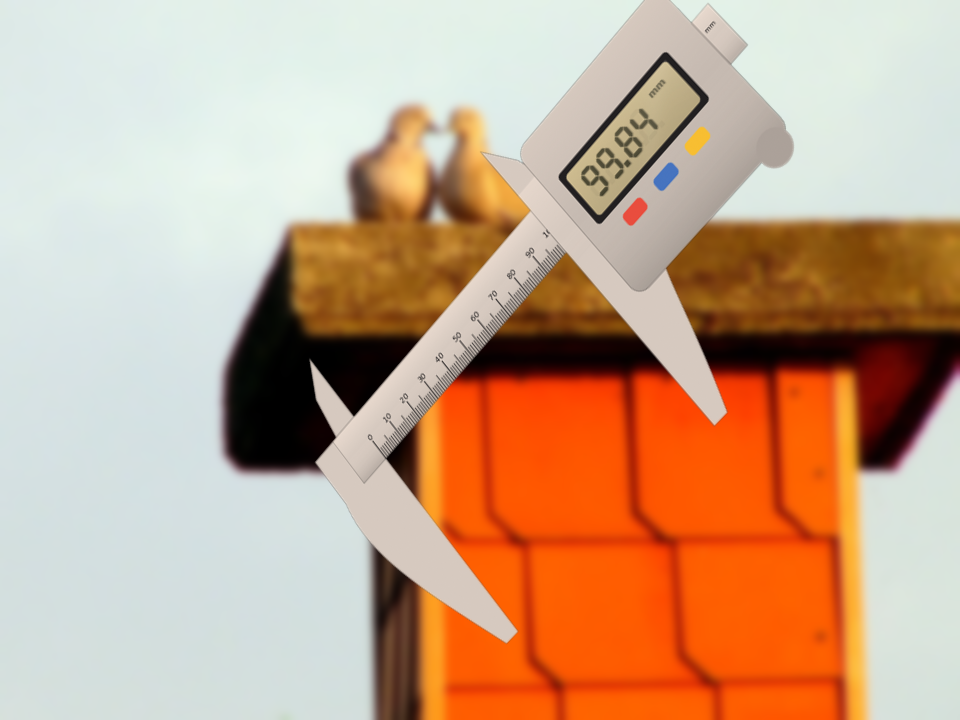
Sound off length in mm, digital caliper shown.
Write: 99.84 mm
